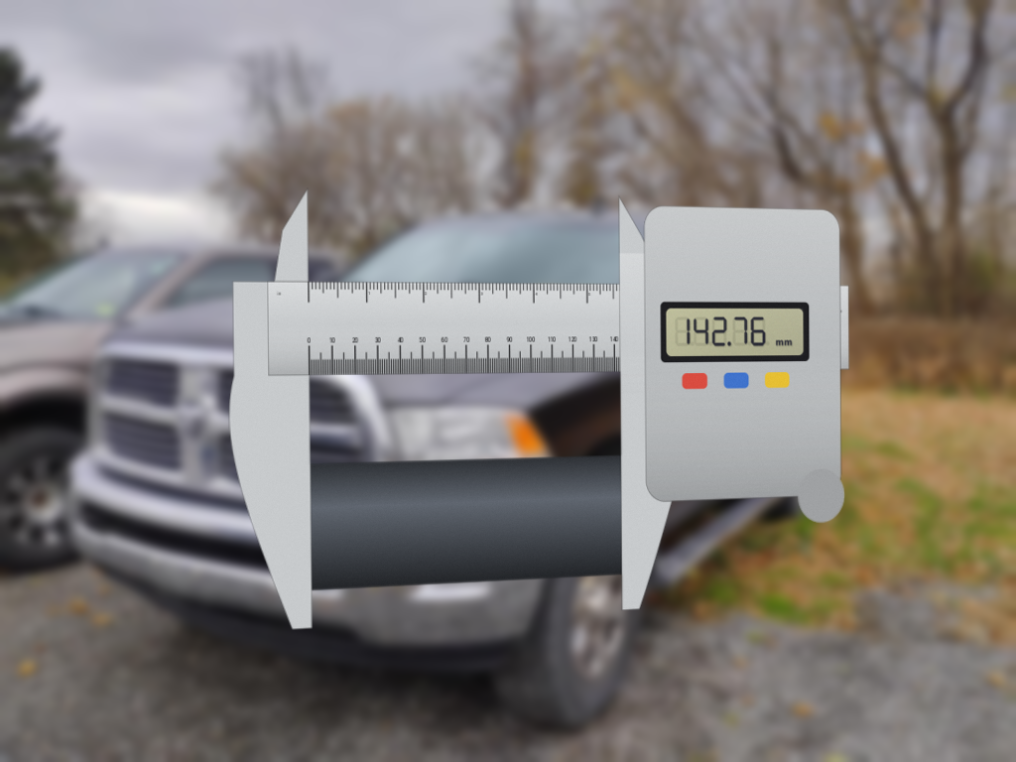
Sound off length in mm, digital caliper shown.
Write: 142.76 mm
